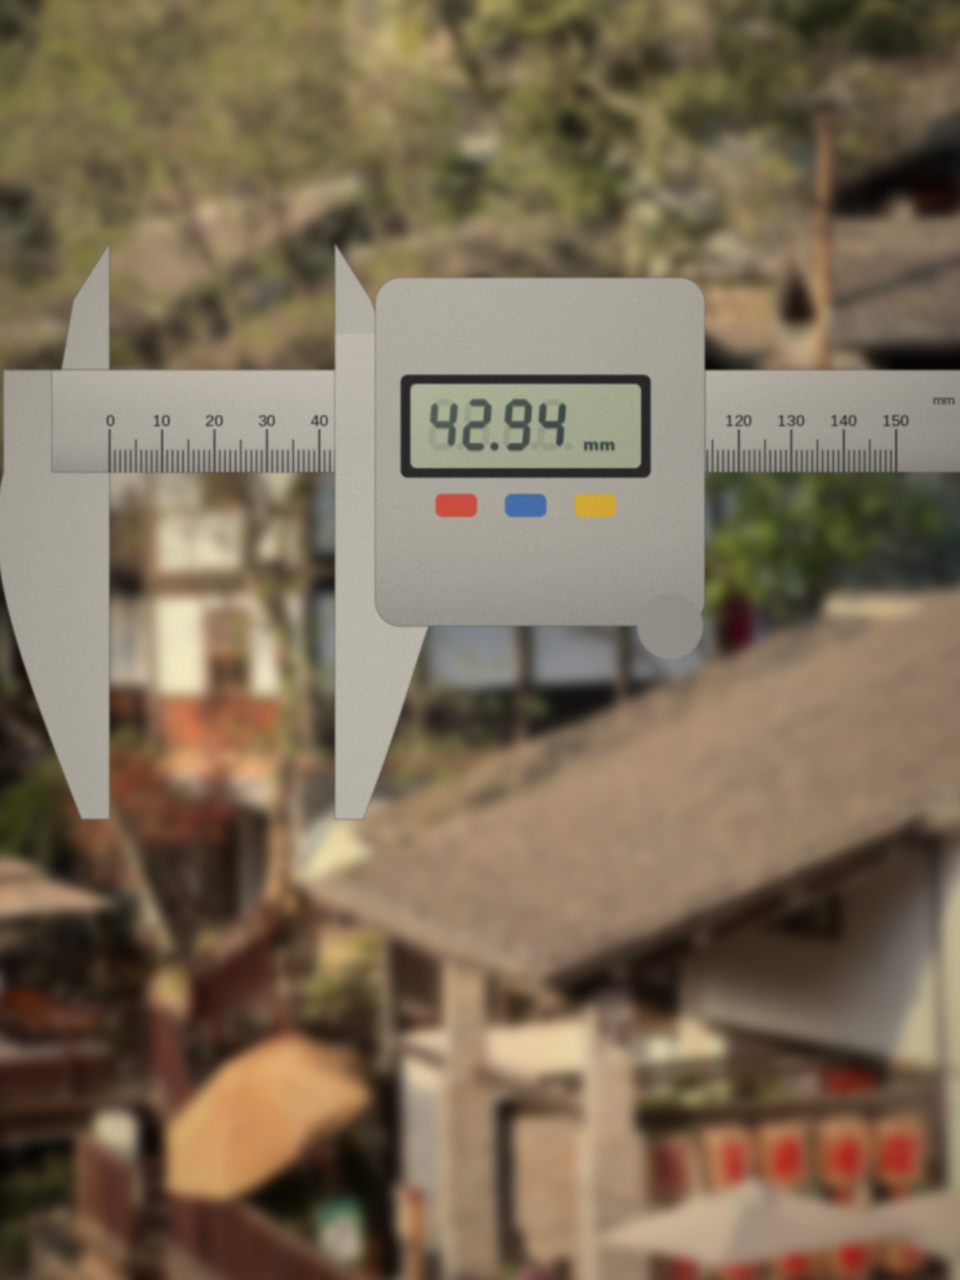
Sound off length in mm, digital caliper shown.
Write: 42.94 mm
